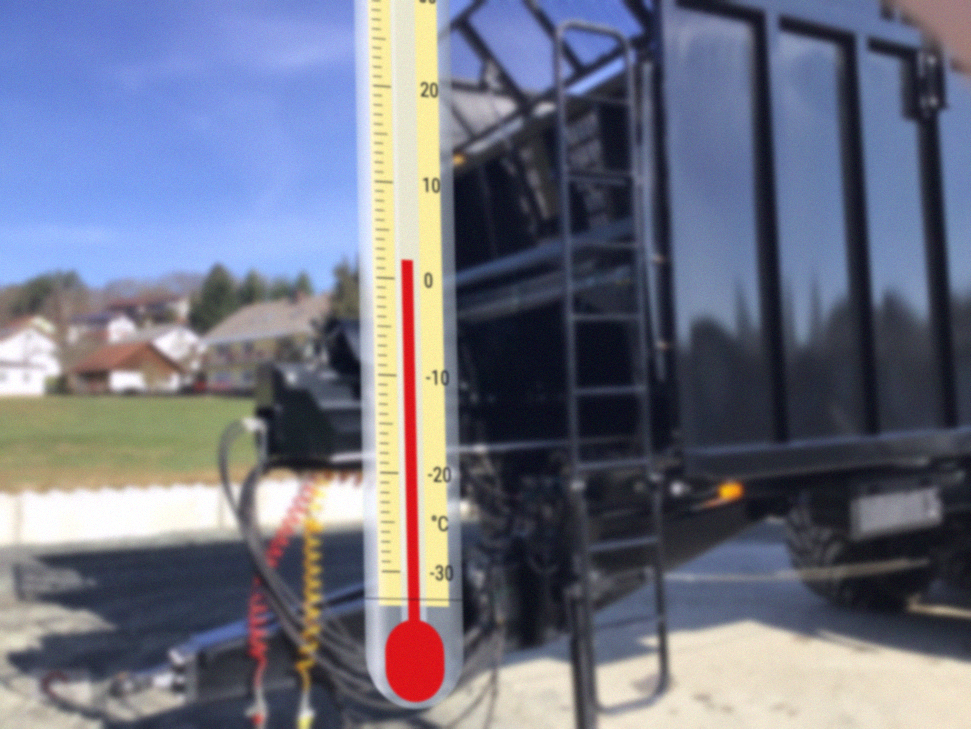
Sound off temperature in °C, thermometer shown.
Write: 2 °C
